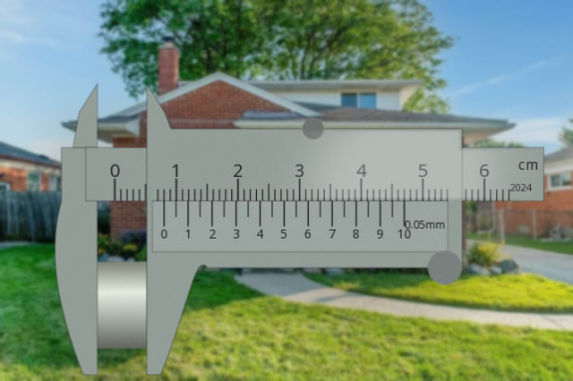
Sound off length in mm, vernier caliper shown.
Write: 8.0 mm
